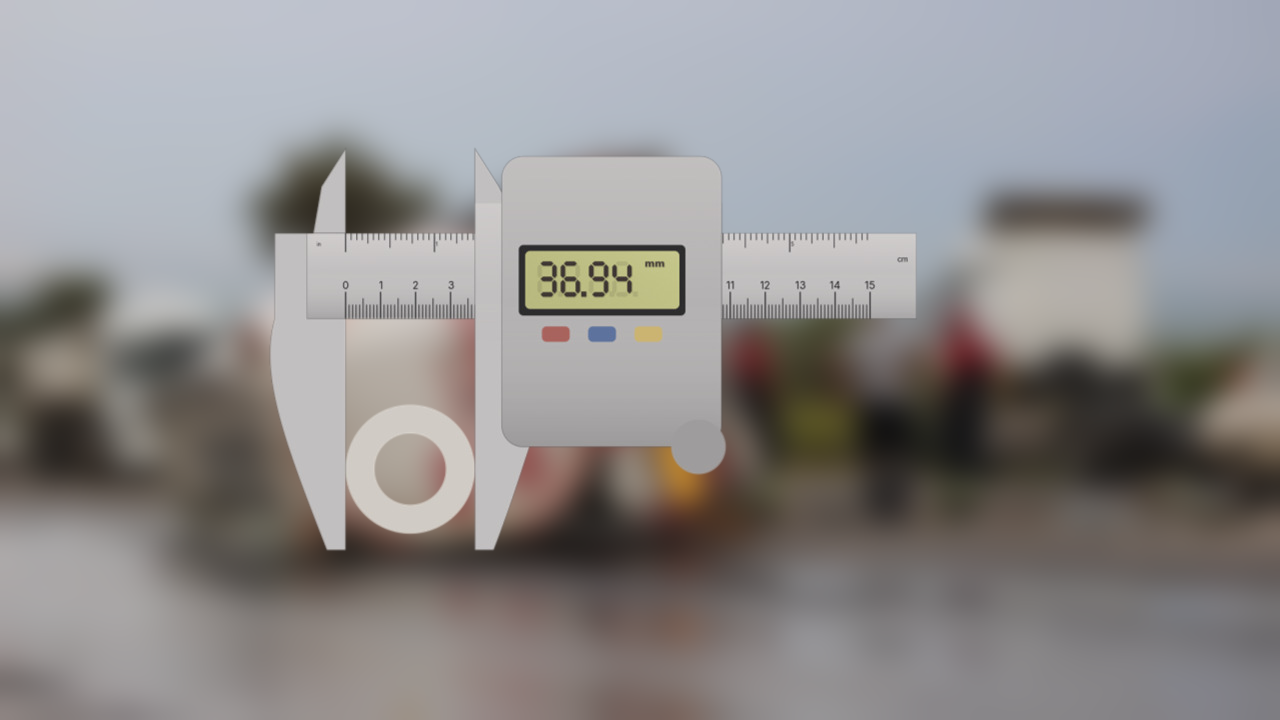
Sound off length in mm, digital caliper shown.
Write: 36.94 mm
